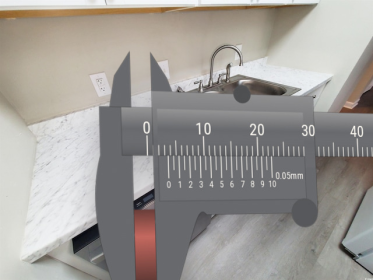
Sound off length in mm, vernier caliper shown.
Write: 3.6 mm
